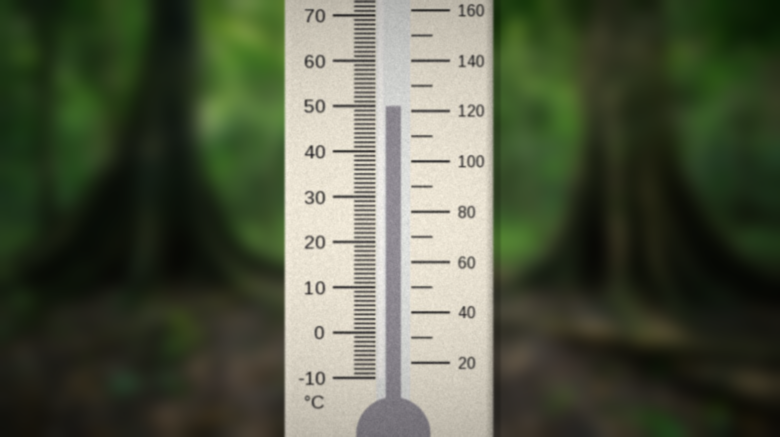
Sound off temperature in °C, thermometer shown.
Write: 50 °C
